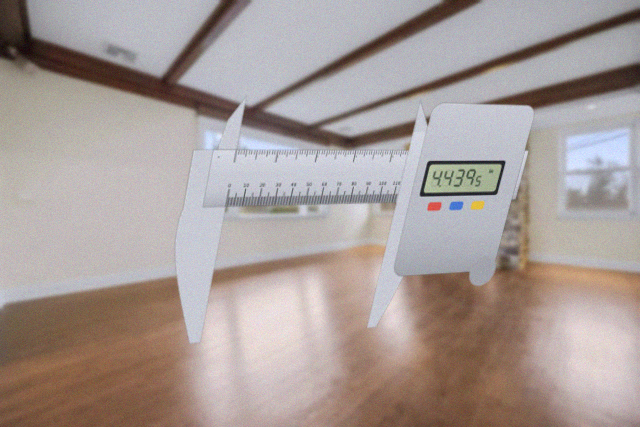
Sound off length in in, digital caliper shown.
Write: 4.4395 in
